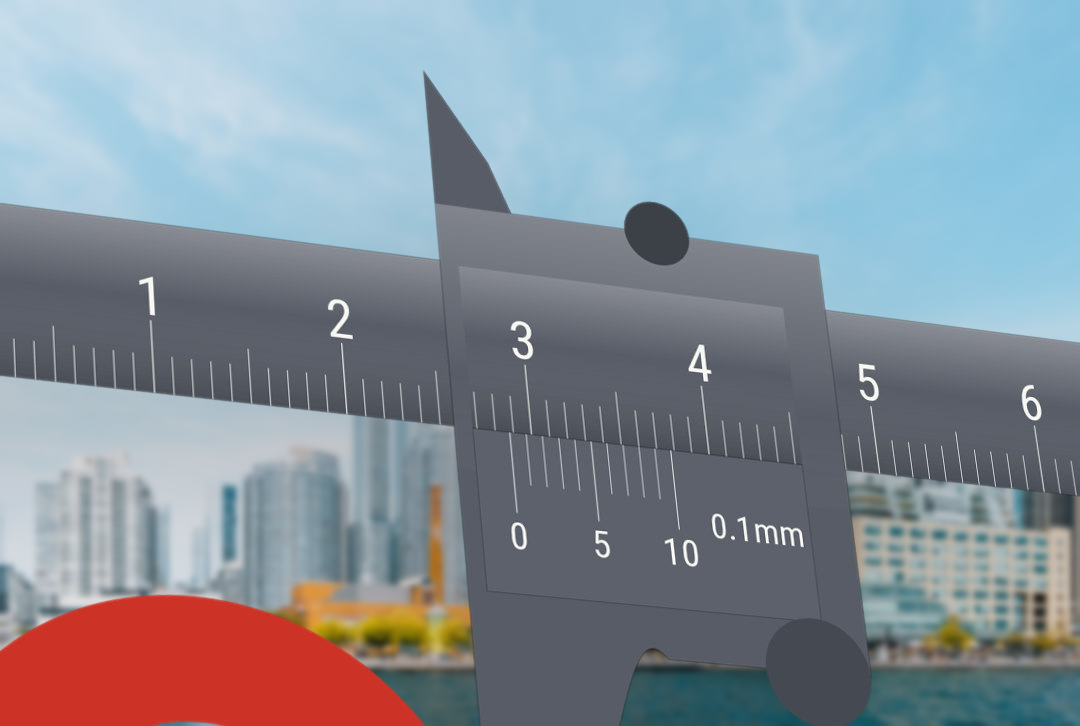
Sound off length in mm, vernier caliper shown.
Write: 28.8 mm
